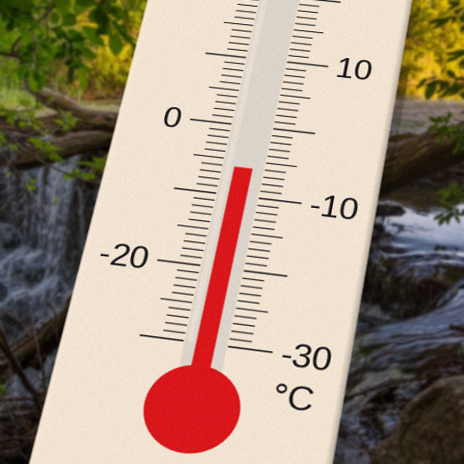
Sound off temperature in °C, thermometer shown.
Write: -6 °C
